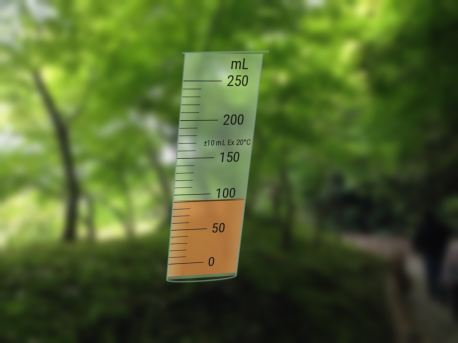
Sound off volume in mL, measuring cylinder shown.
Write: 90 mL
